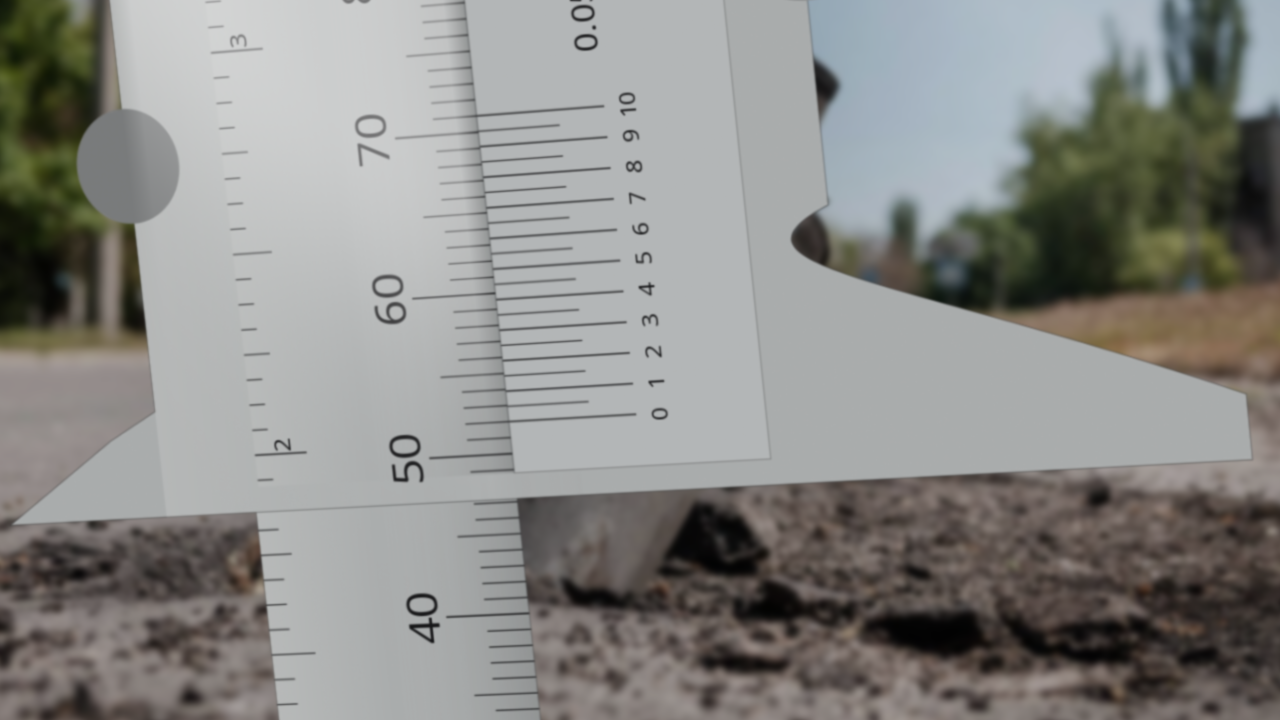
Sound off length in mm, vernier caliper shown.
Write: 52.0 mm
